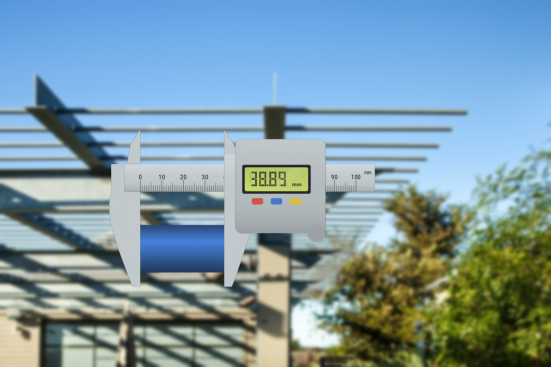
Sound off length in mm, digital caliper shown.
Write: 38.89 mm
